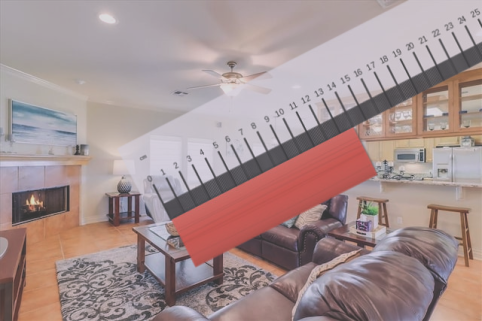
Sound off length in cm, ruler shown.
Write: 14 cm
